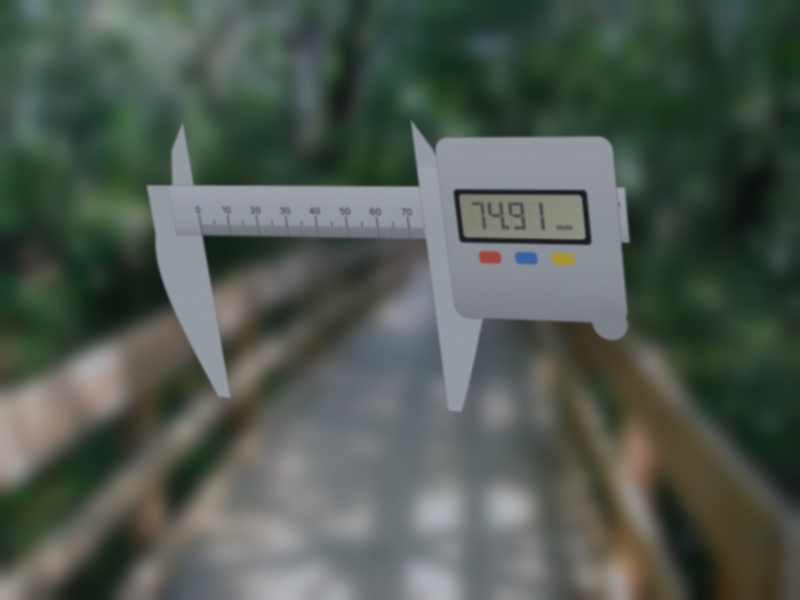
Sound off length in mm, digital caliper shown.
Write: 74.91 mm
